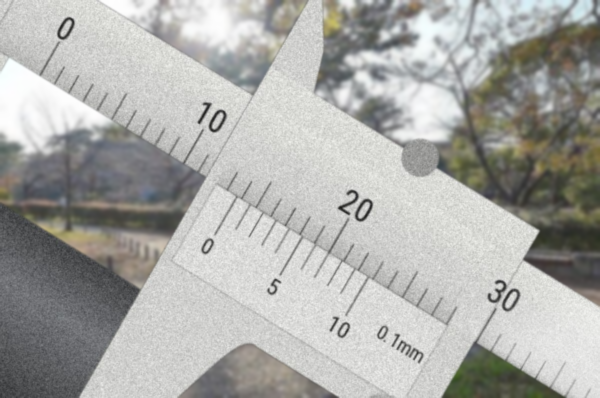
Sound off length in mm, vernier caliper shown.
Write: 13.7 mm
